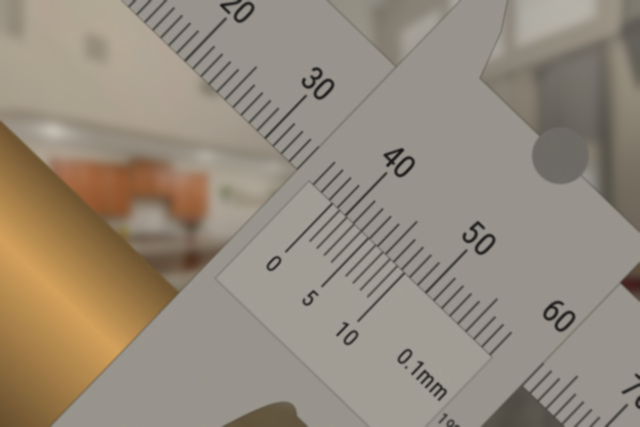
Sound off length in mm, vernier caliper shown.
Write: 38.4 mm
